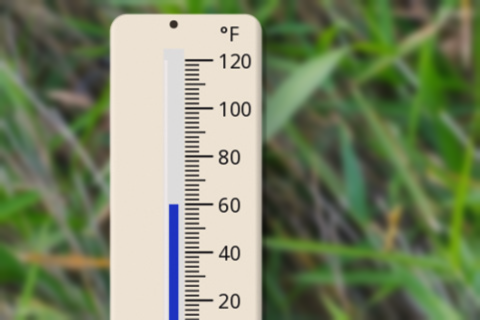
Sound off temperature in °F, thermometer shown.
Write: 60 °F
